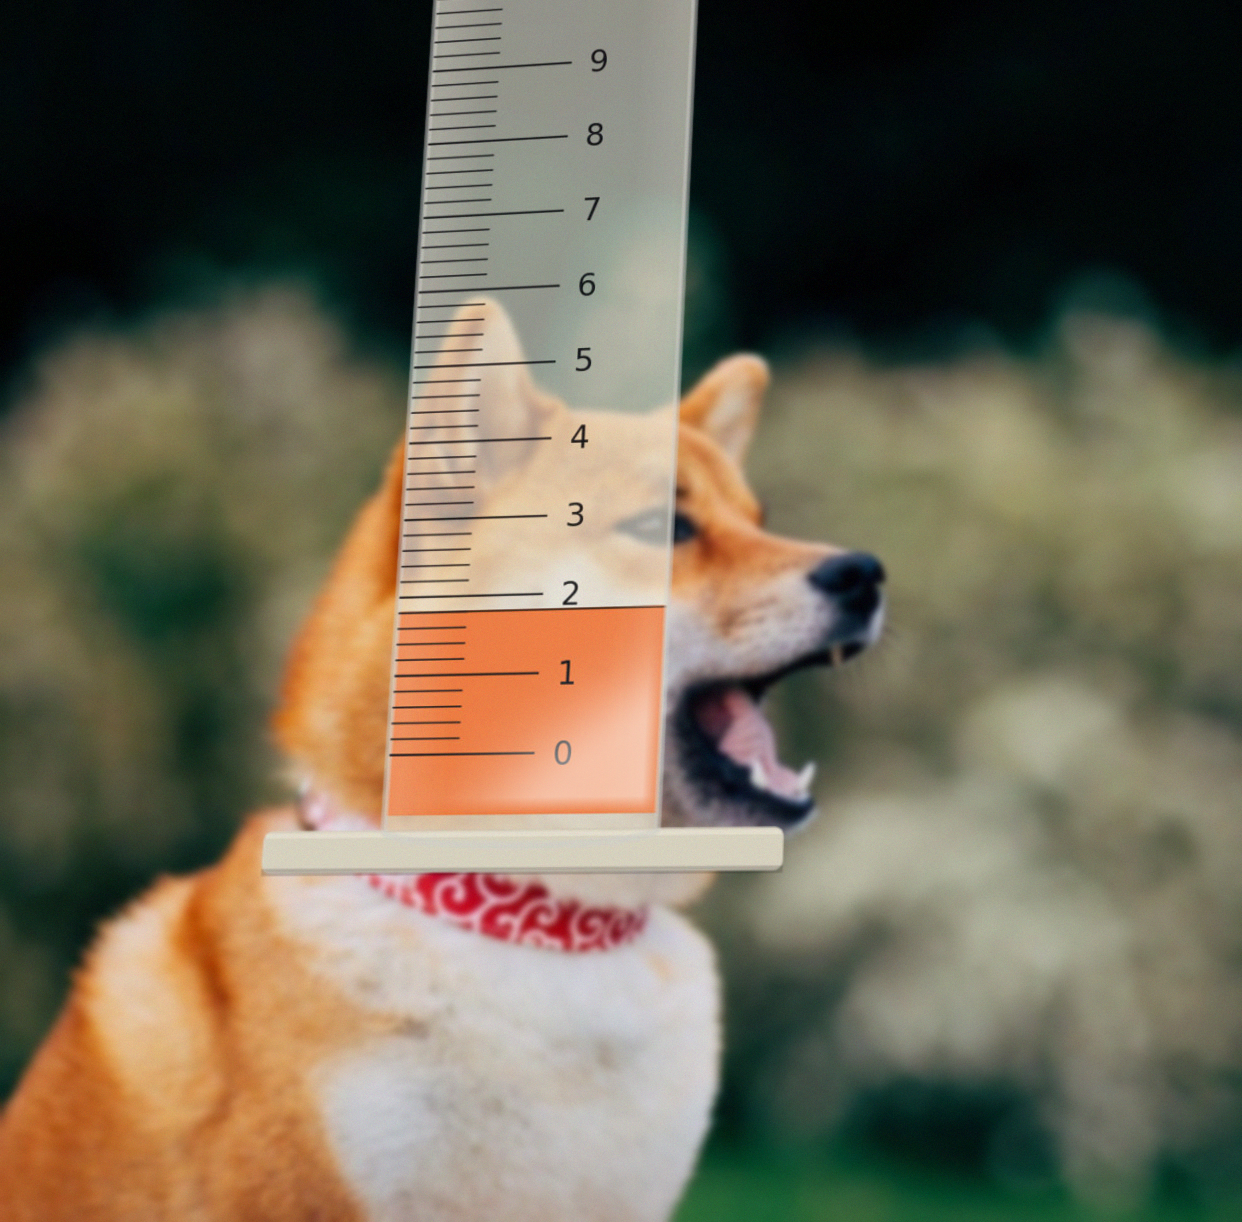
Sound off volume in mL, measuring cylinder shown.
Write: 1.8 mL
